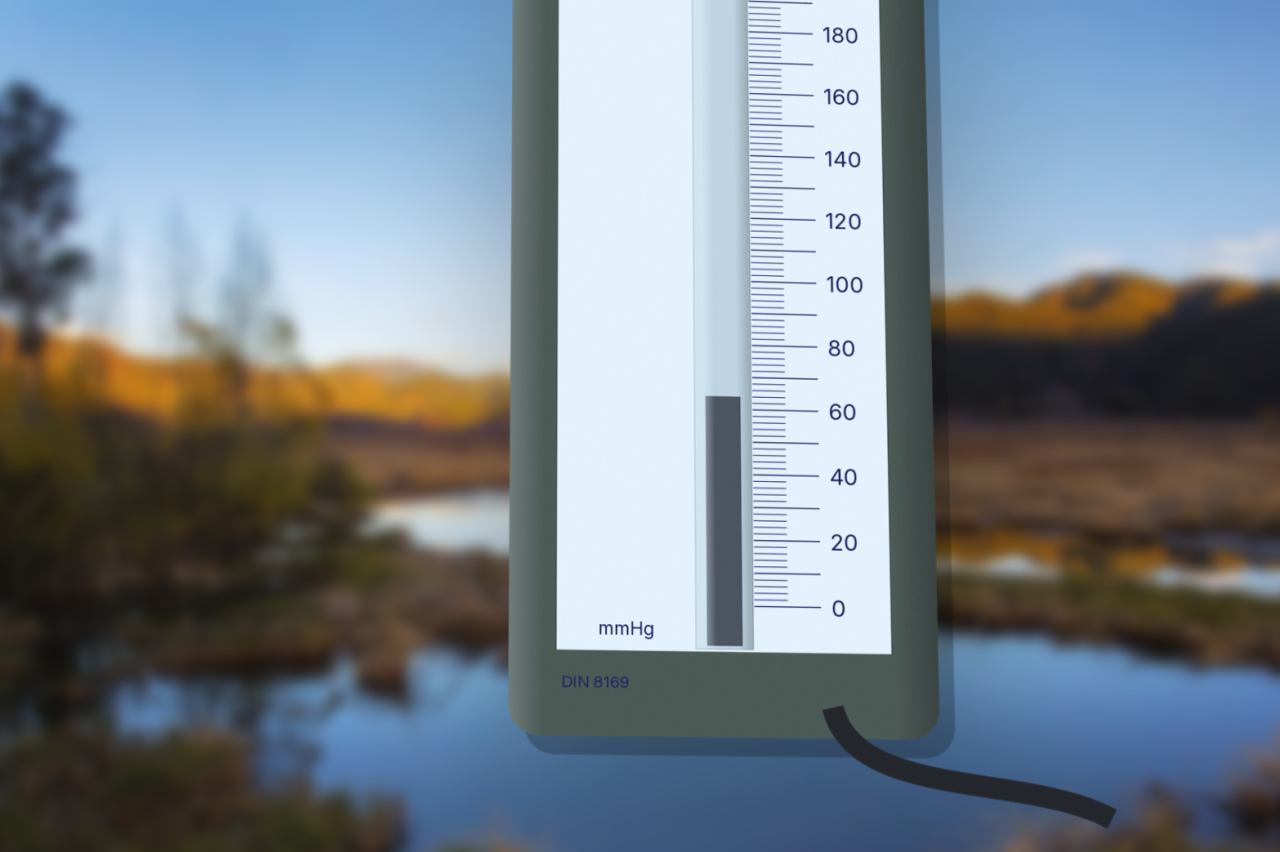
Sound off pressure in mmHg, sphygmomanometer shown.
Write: 64 mmHg
